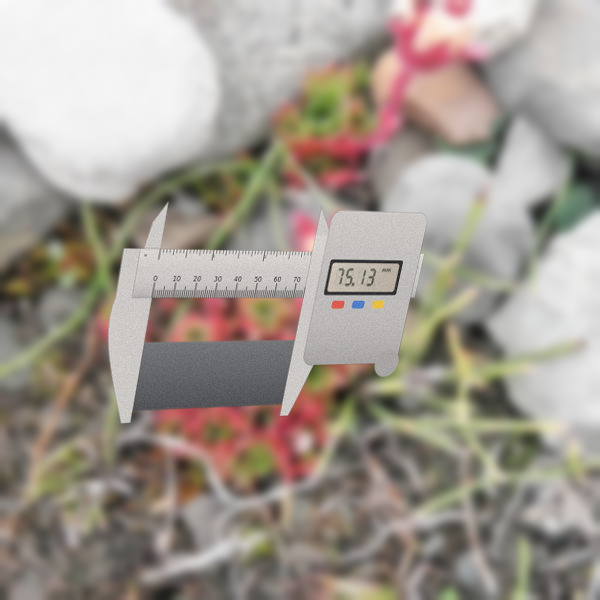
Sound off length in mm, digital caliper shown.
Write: 75.13 mm
